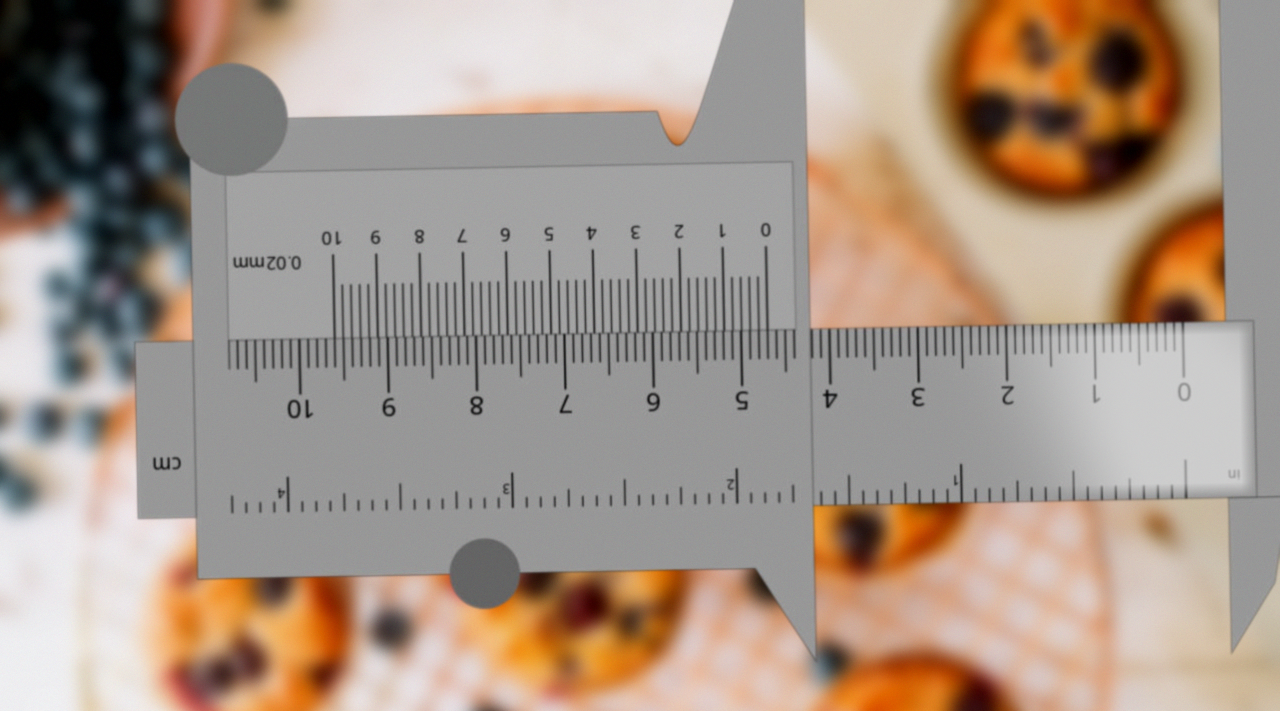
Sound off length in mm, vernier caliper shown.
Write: 47.0 mm
